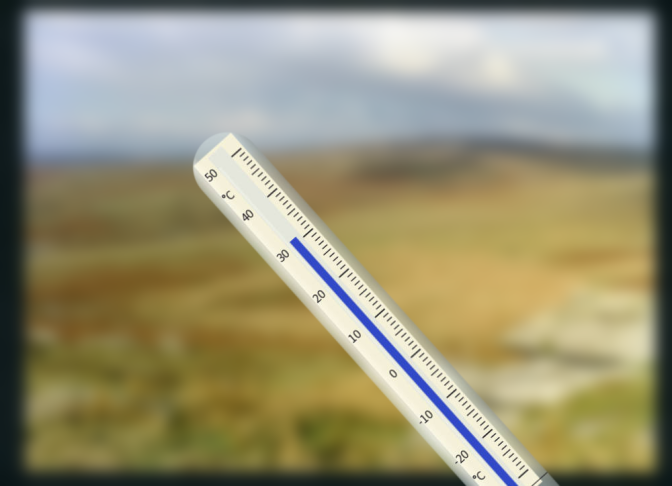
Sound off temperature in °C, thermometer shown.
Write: 31 °C
